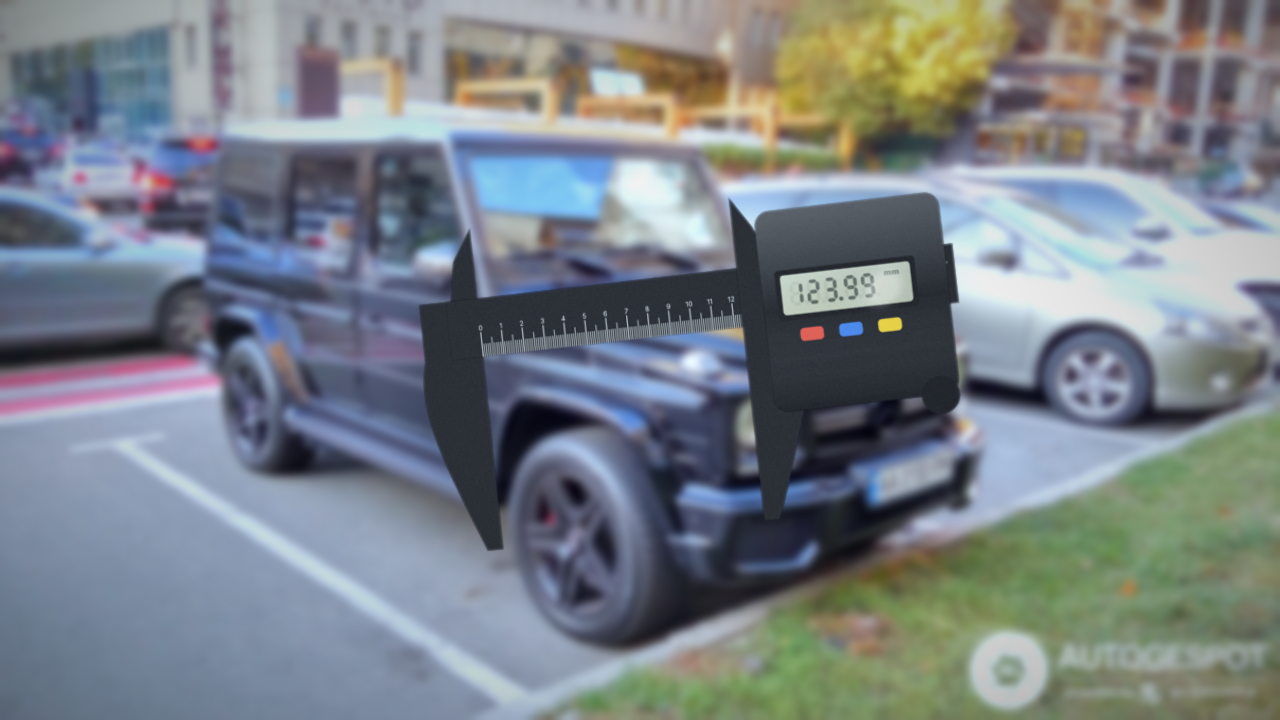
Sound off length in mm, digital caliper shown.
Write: 123.99 mm
